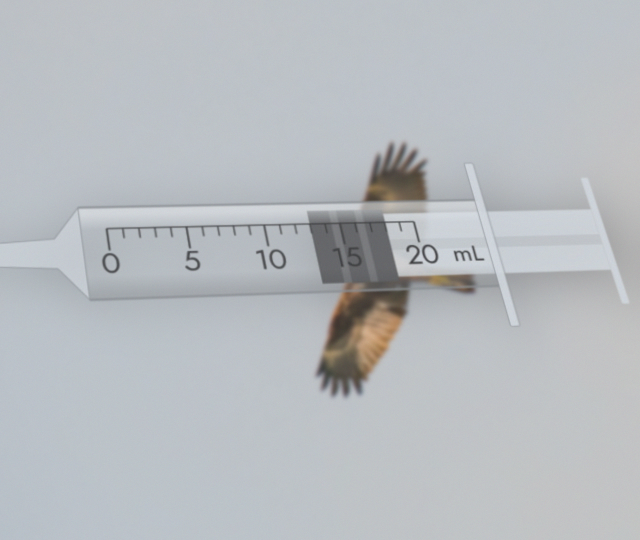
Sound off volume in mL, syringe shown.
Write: 13 mL
